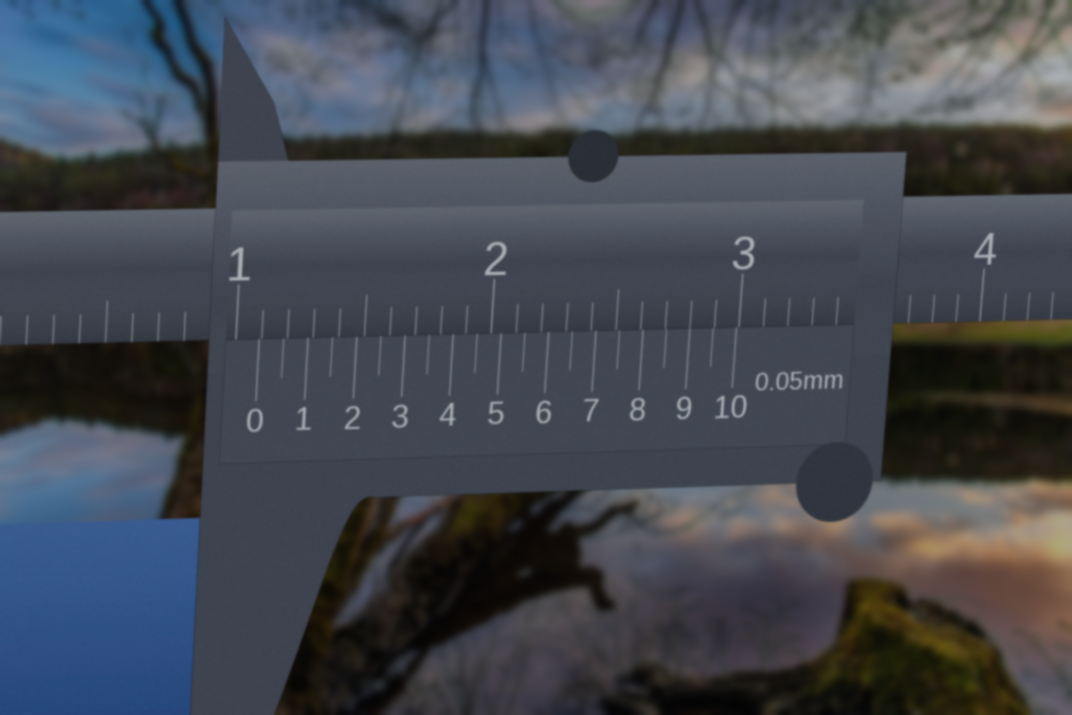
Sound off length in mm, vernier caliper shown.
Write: 10.9 mm
